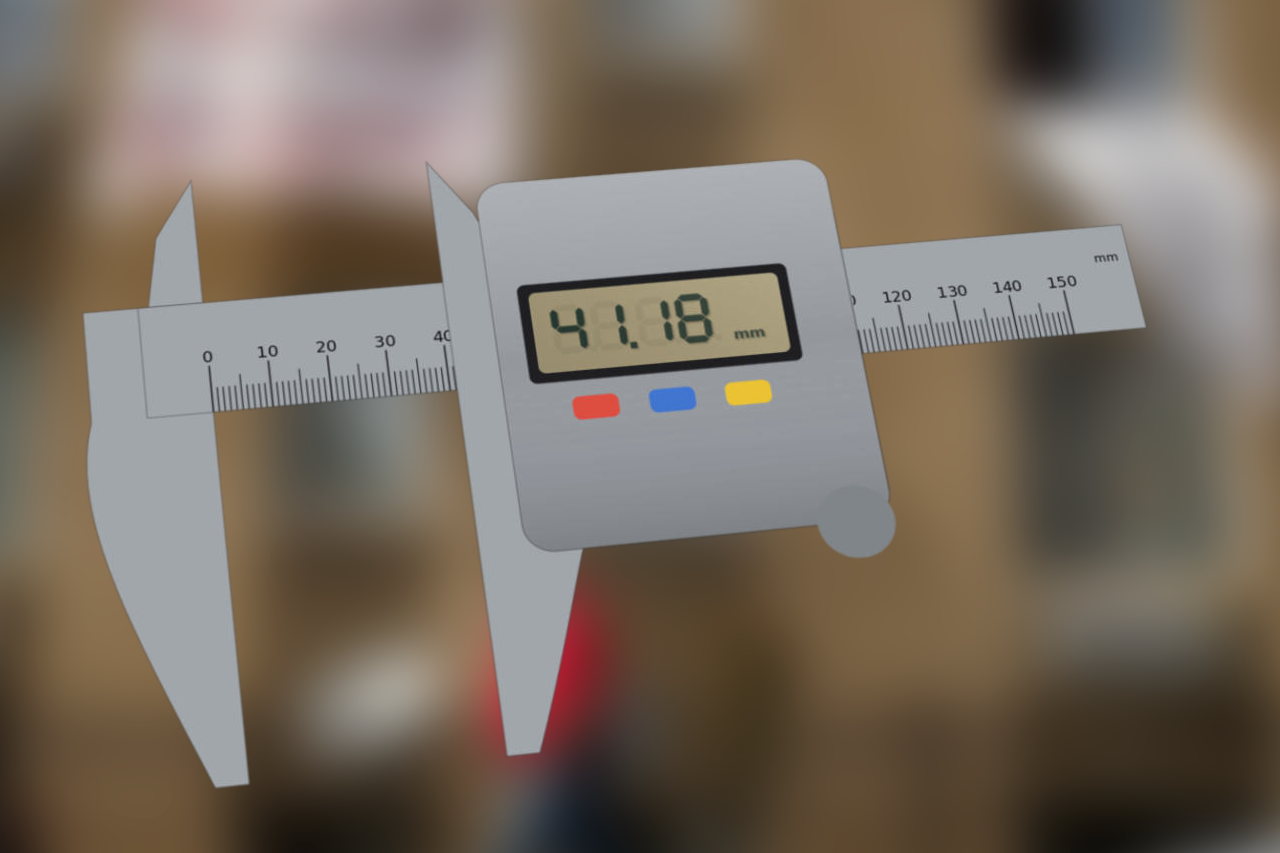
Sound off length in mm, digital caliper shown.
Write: 41.18 mm
